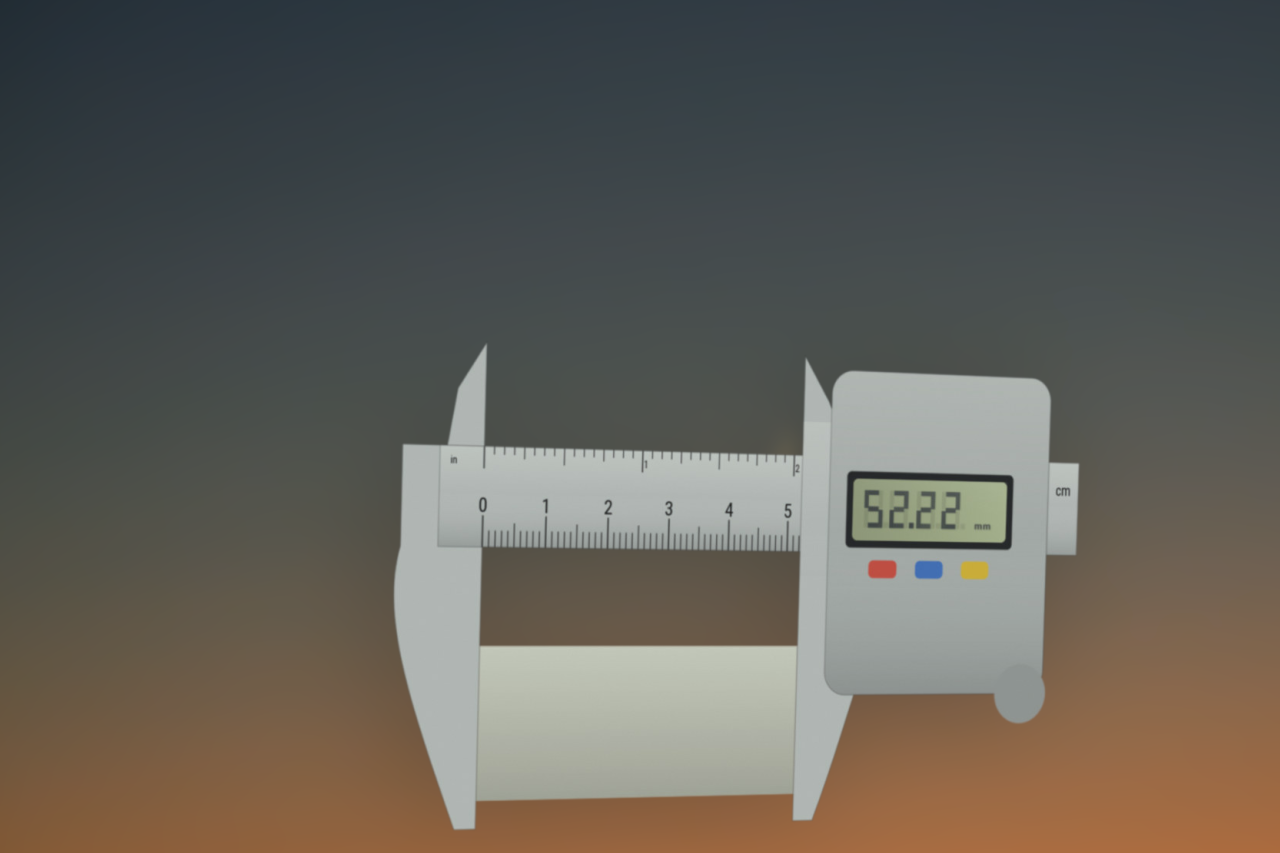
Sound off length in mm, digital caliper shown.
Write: 52.22 mm
